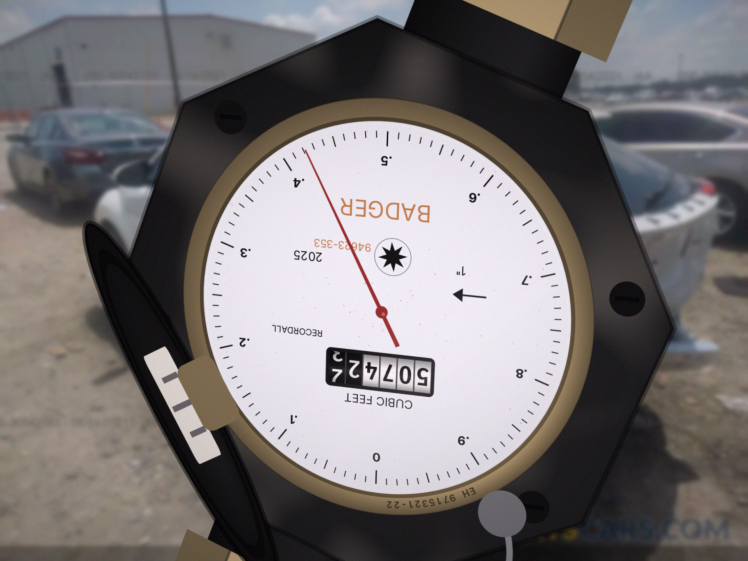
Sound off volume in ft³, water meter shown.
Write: 507422.42 ft³
